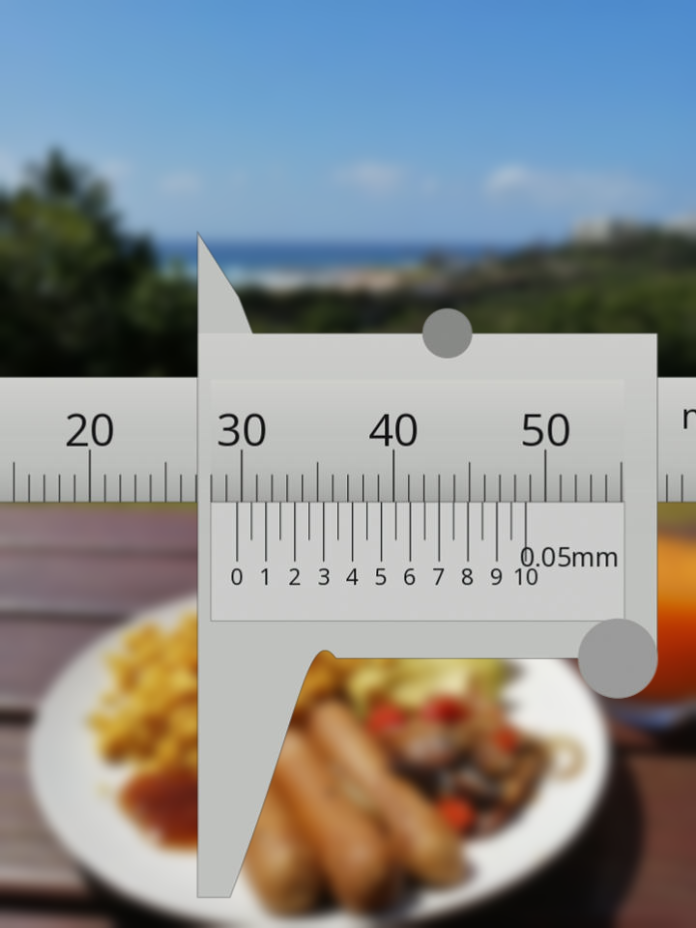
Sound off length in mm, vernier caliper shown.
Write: 29.7 mm
